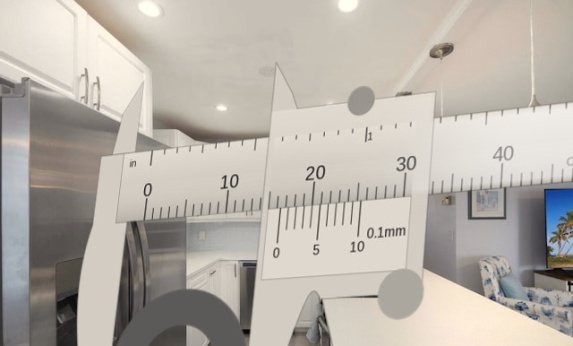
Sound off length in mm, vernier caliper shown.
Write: 16.4 mm
